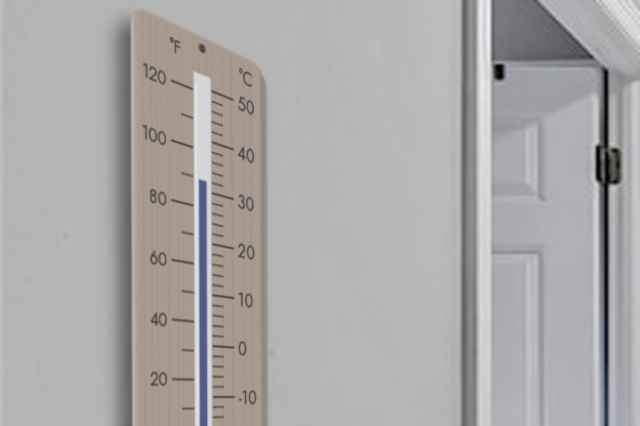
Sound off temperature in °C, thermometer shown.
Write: 32 °C
